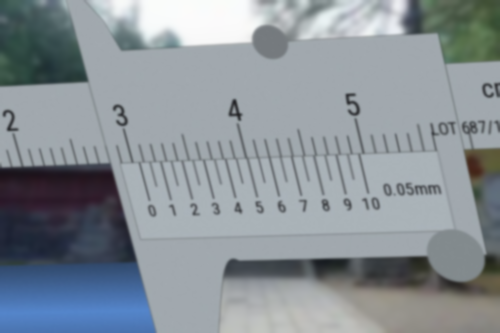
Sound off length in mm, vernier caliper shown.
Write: 30.6 mm
